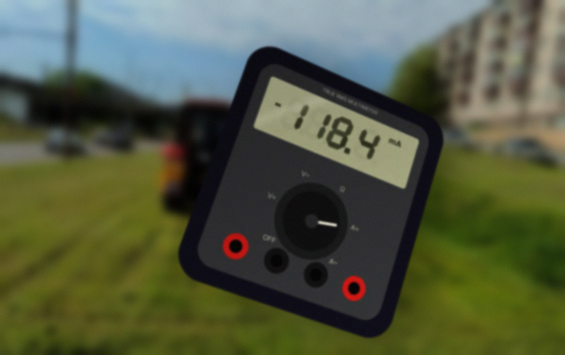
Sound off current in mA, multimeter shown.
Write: -118.4 mA
